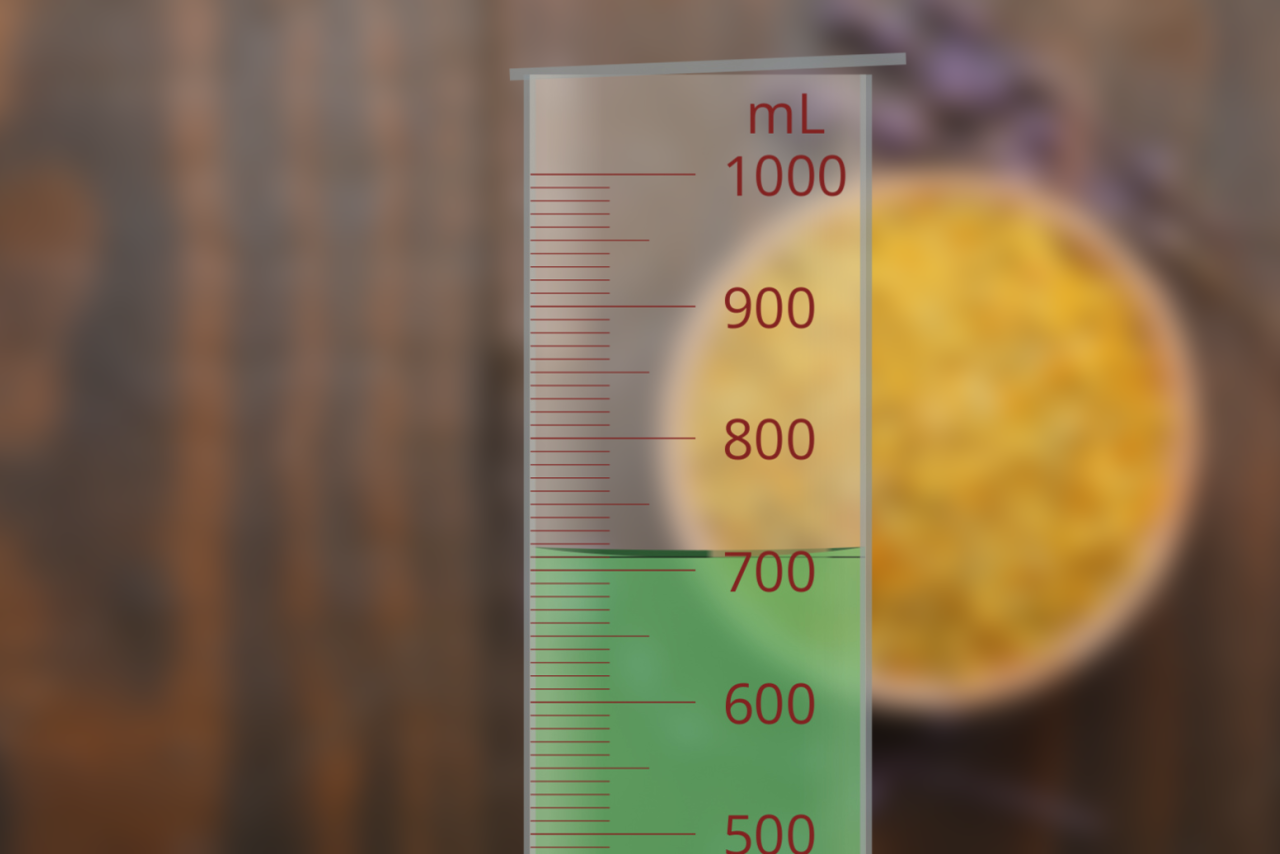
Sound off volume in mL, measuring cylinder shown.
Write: 710 mL
